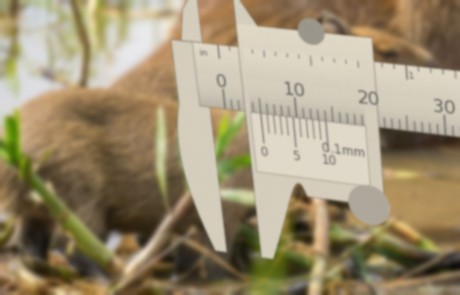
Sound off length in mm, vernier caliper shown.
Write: 5.0 mm
